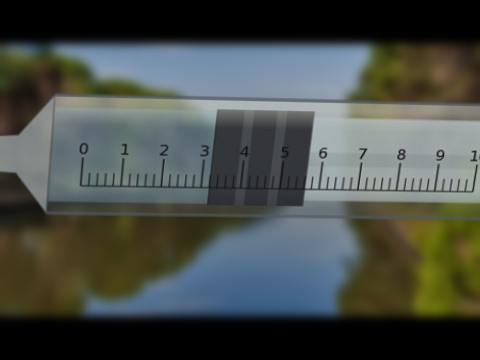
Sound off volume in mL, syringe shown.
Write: 3.2 mL
